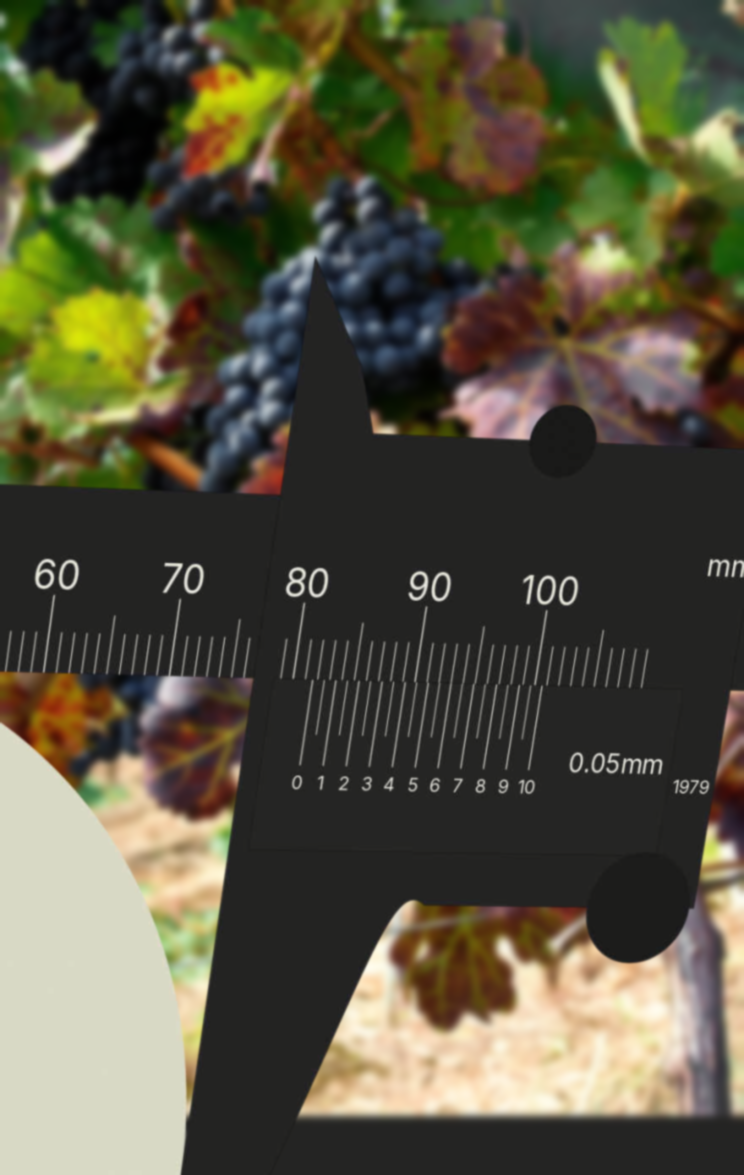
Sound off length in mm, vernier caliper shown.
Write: 81.6 mm
